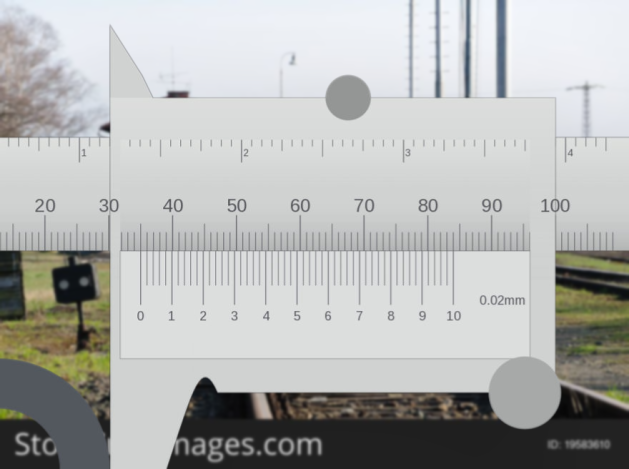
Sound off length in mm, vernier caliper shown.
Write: 35.0 mm
